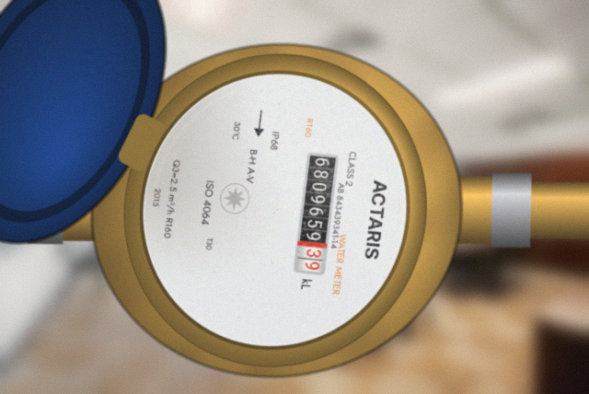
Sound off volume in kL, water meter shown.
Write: 6809659.39 kL
